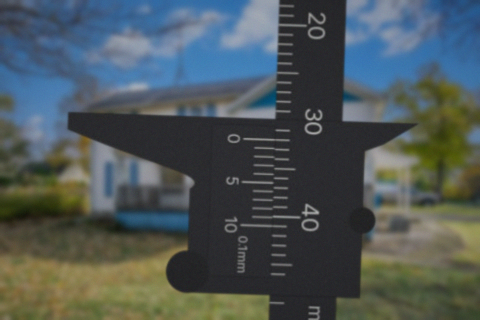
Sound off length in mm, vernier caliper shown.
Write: 32.0 mm
